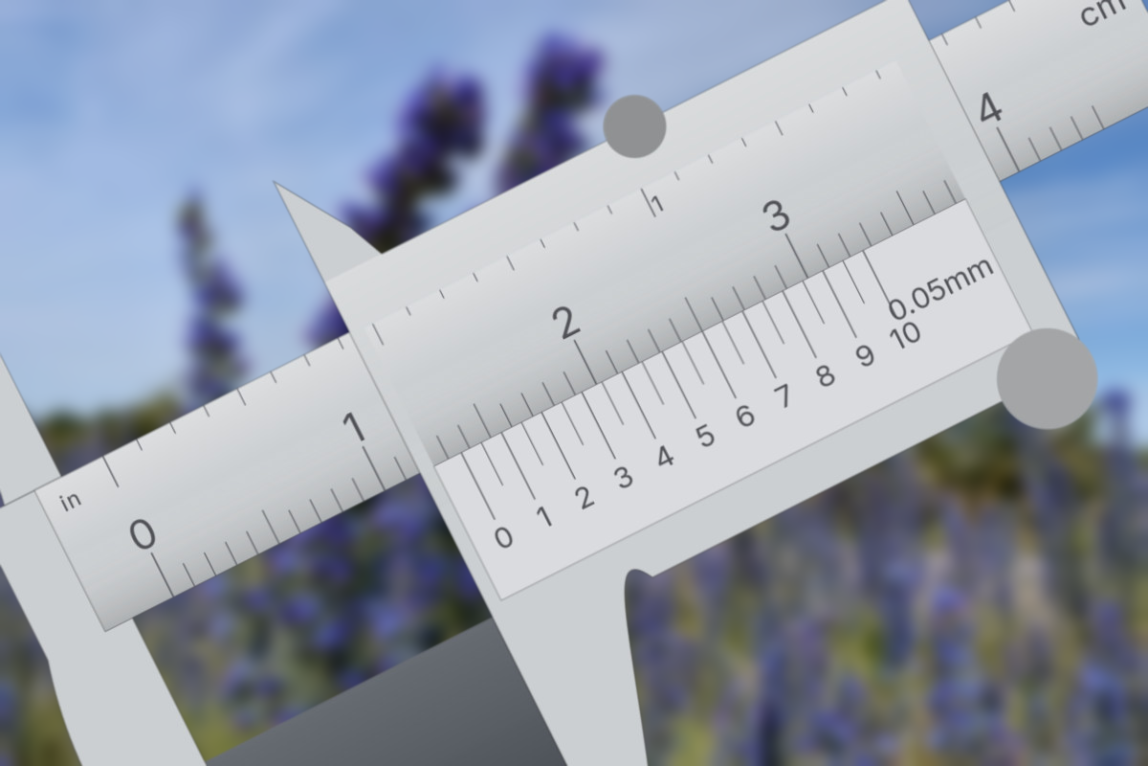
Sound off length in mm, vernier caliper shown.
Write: 13.6 mm
